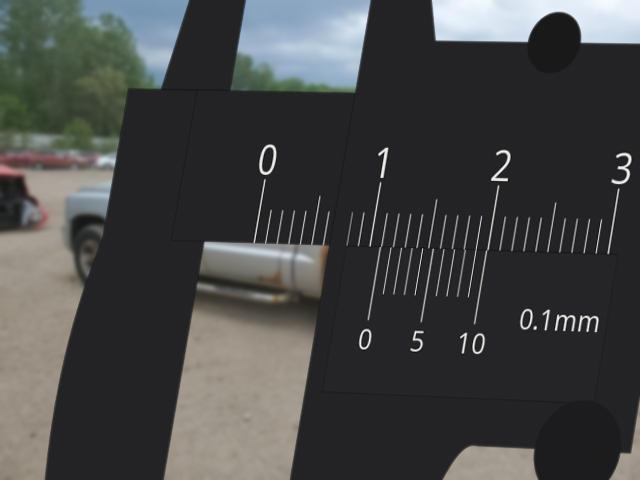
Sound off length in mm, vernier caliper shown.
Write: 10.9 mm
